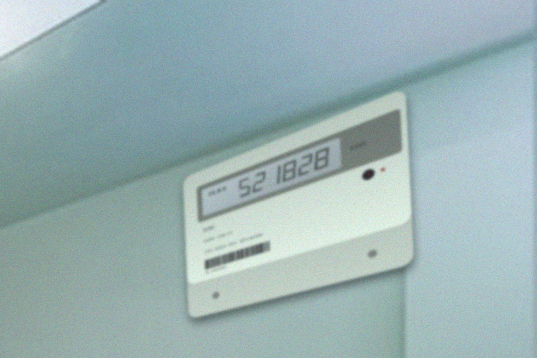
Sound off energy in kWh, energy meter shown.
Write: 521828 kWh
